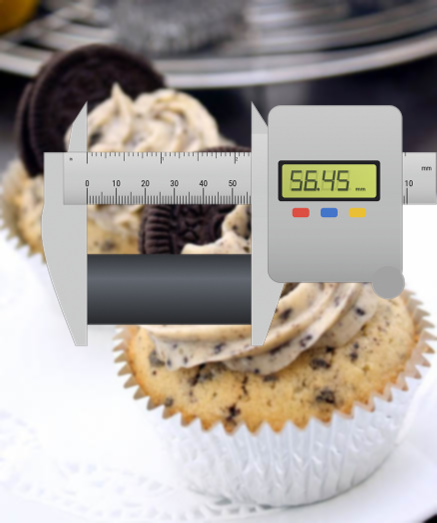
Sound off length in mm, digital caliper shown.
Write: 56.45 mm
